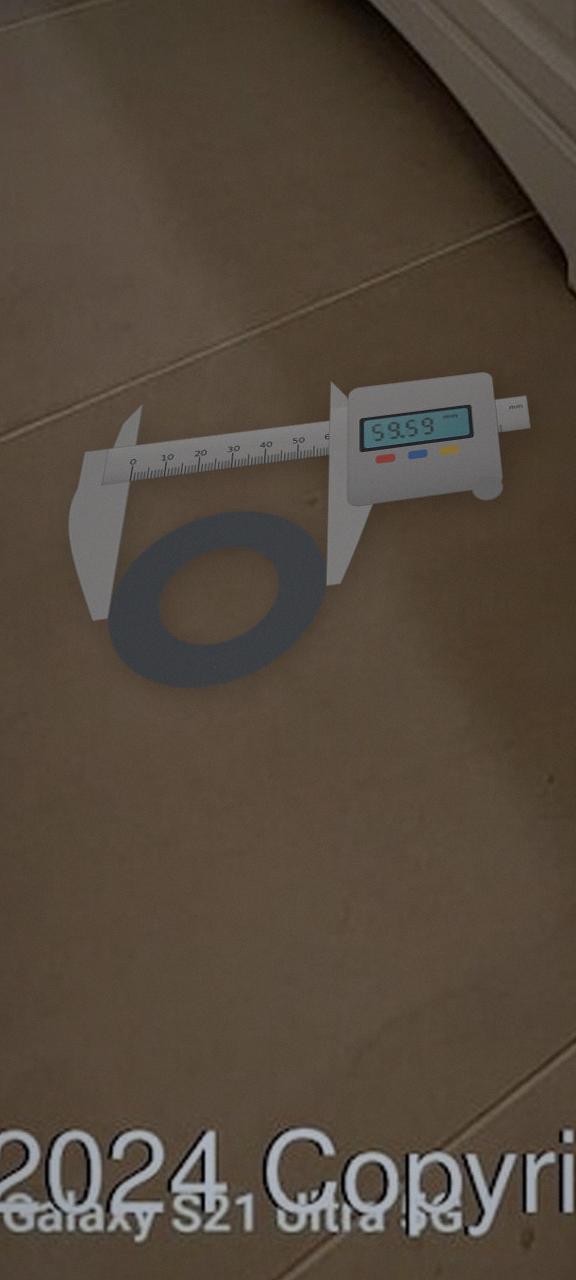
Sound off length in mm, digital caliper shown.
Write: 59.59 mm
